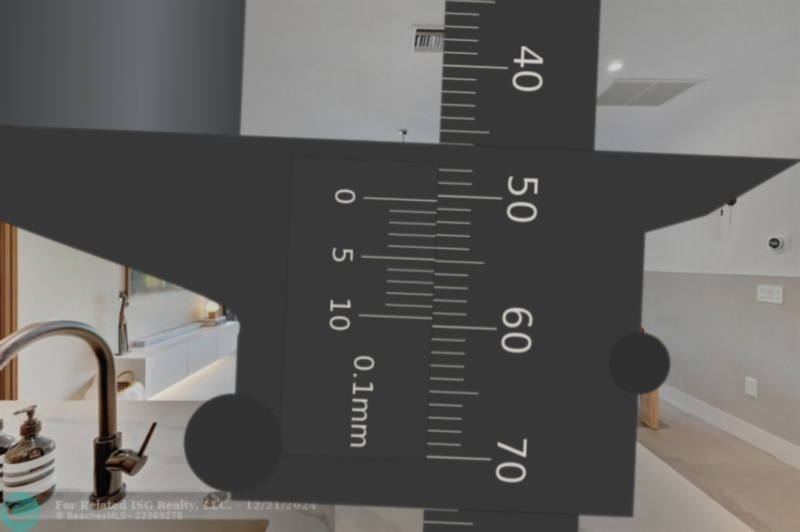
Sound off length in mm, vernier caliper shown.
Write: 50.4 mm
